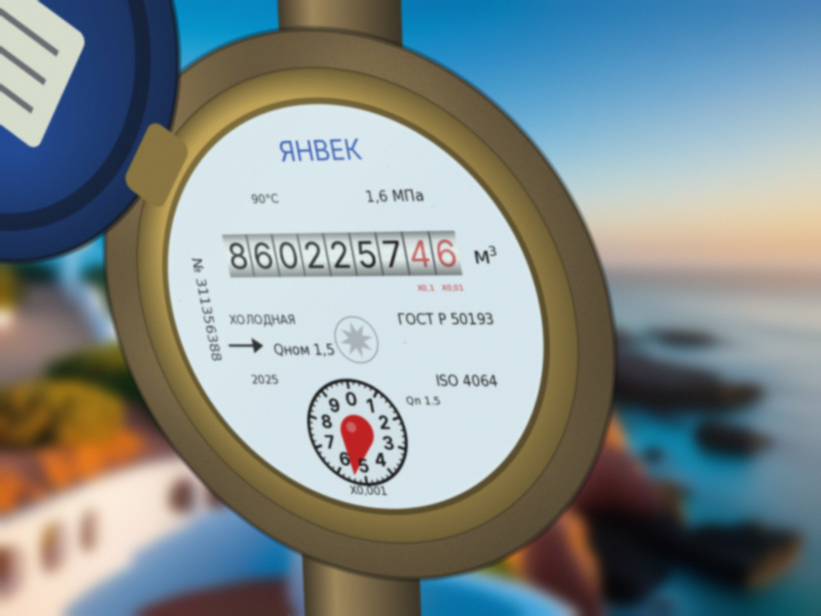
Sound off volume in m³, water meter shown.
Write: 8602257.465 m³
